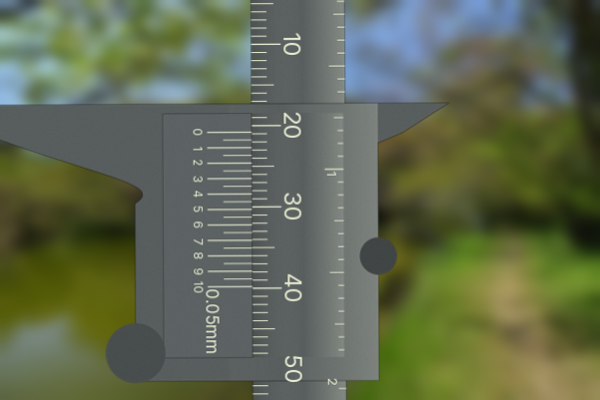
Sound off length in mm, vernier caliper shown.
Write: 20.8 mm
